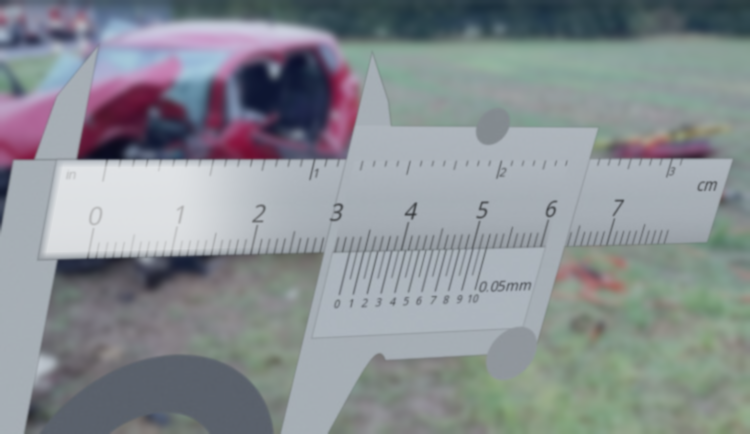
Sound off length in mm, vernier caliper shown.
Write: 33.0 mm
